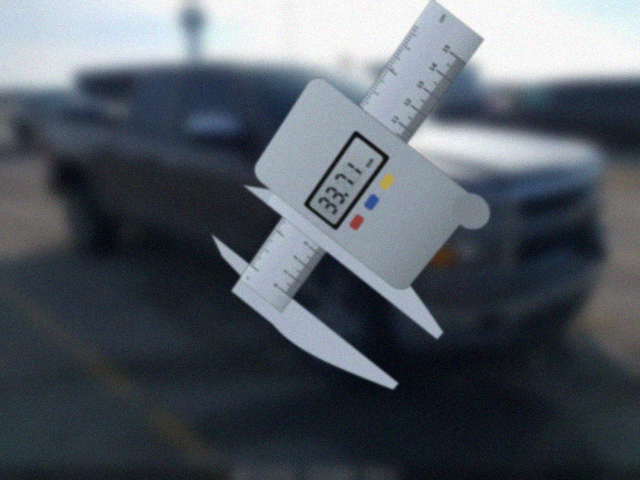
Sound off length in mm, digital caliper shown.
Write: 33.71 mm
